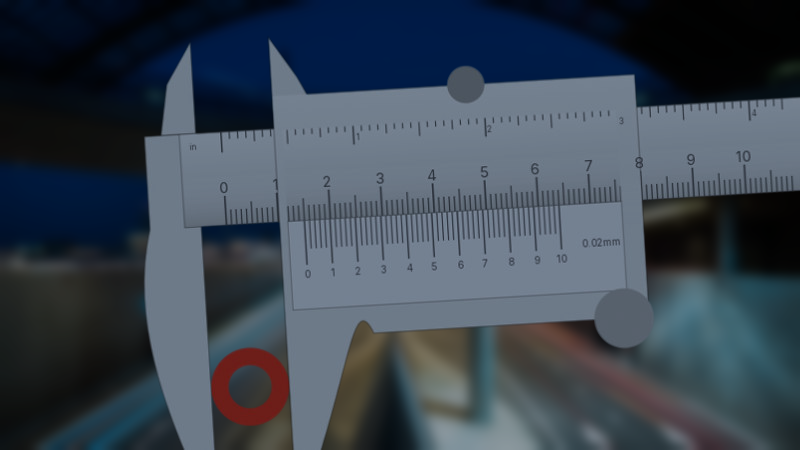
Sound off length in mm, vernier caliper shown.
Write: 15.0 mm
